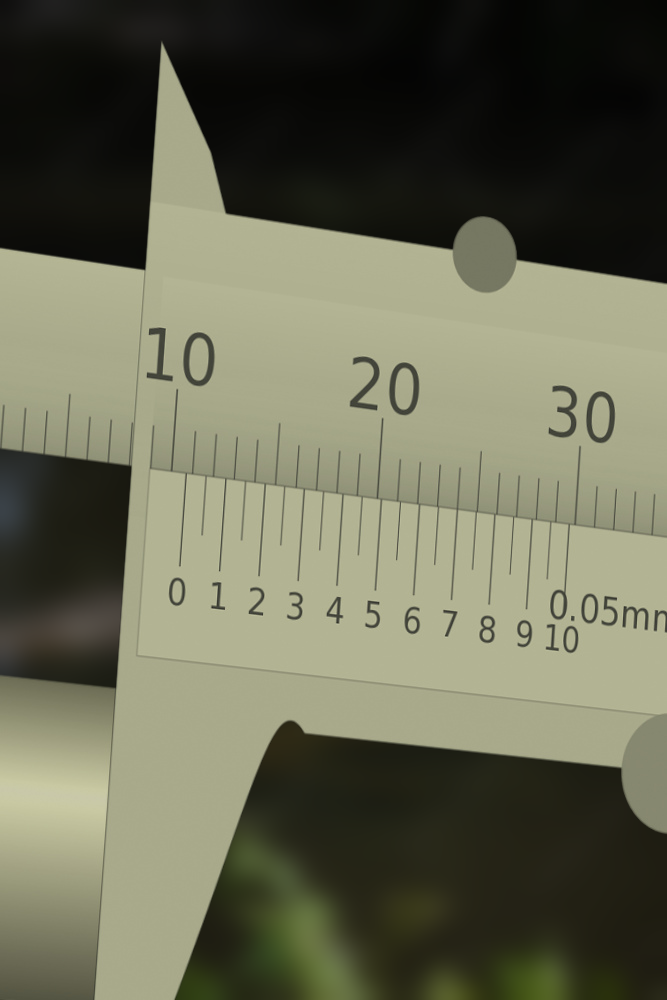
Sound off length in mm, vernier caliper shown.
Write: 10.7 mm
